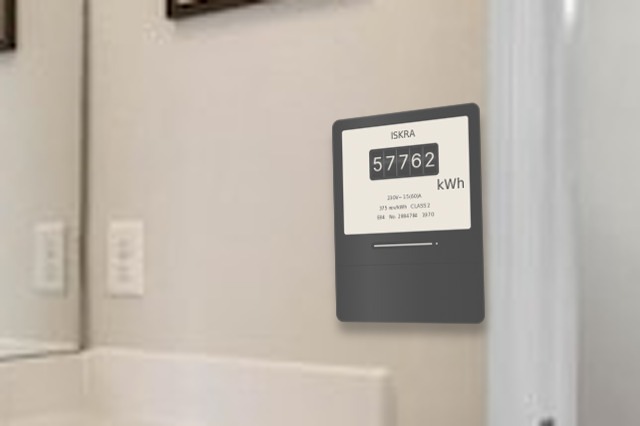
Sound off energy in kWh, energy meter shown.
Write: 57762 kWh
